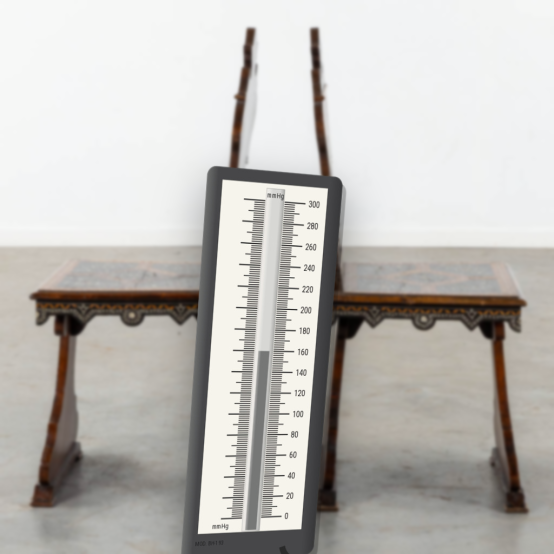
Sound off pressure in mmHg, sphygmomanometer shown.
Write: 160 mmHg
